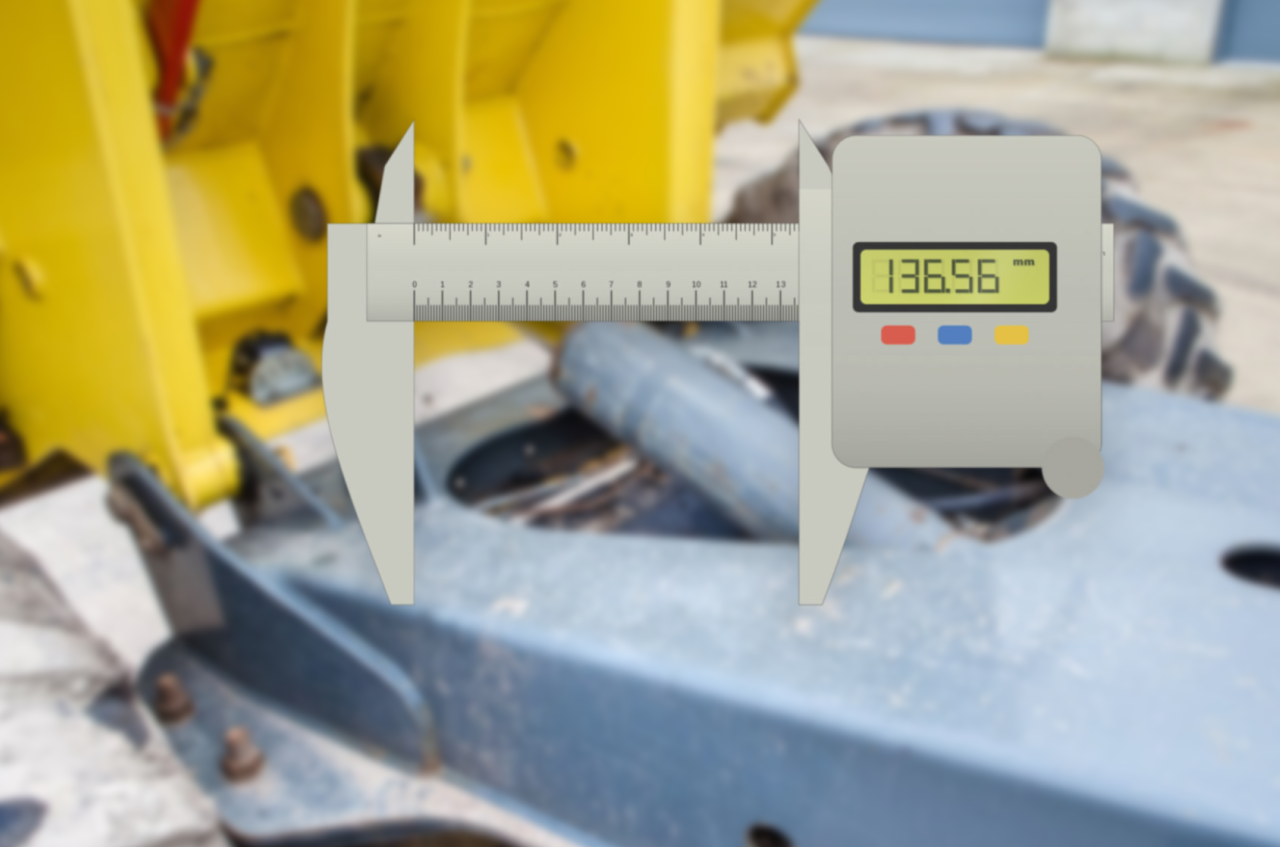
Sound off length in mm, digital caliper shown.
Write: 136.56 mm
